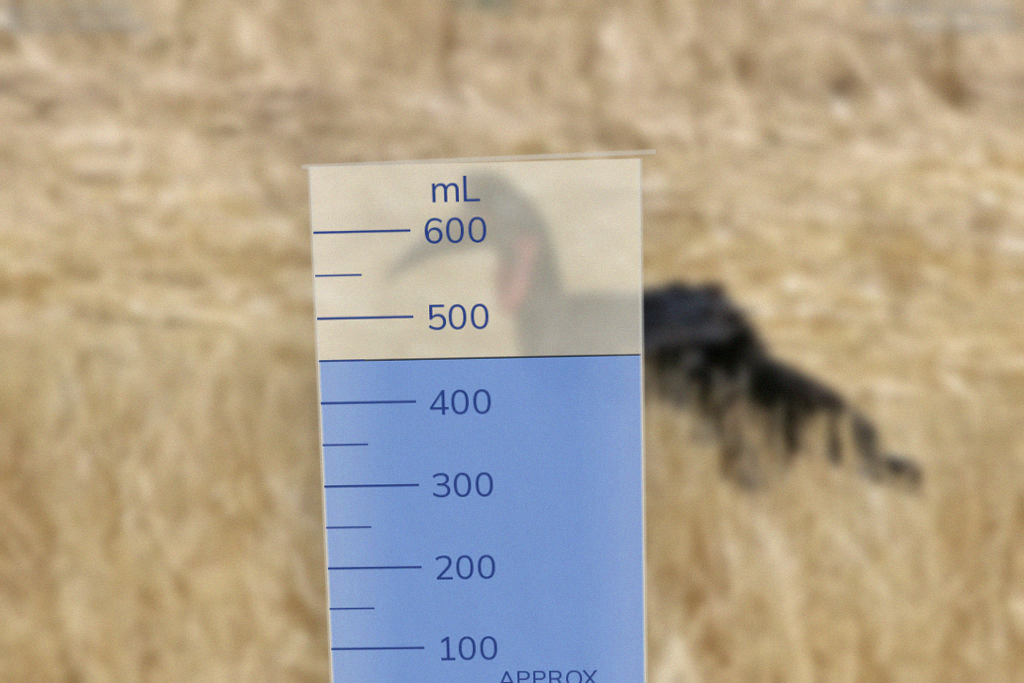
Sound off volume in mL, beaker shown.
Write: 450 mL
